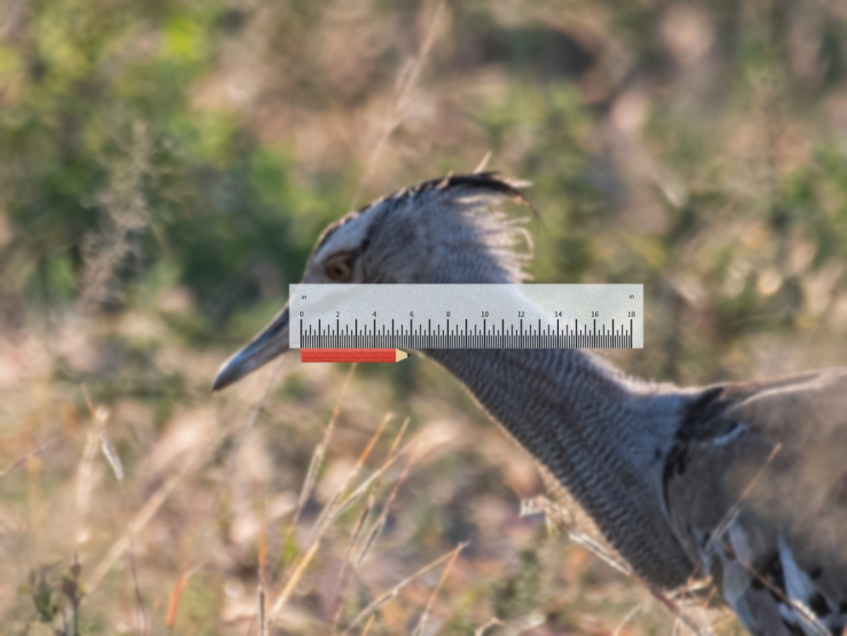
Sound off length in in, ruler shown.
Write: 6 in
